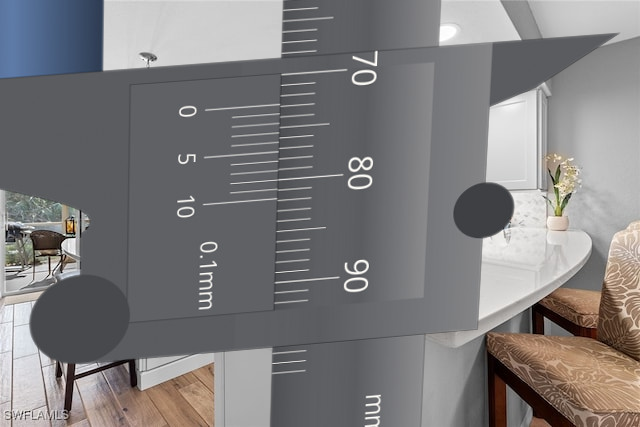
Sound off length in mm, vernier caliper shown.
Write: 72.8 mm
